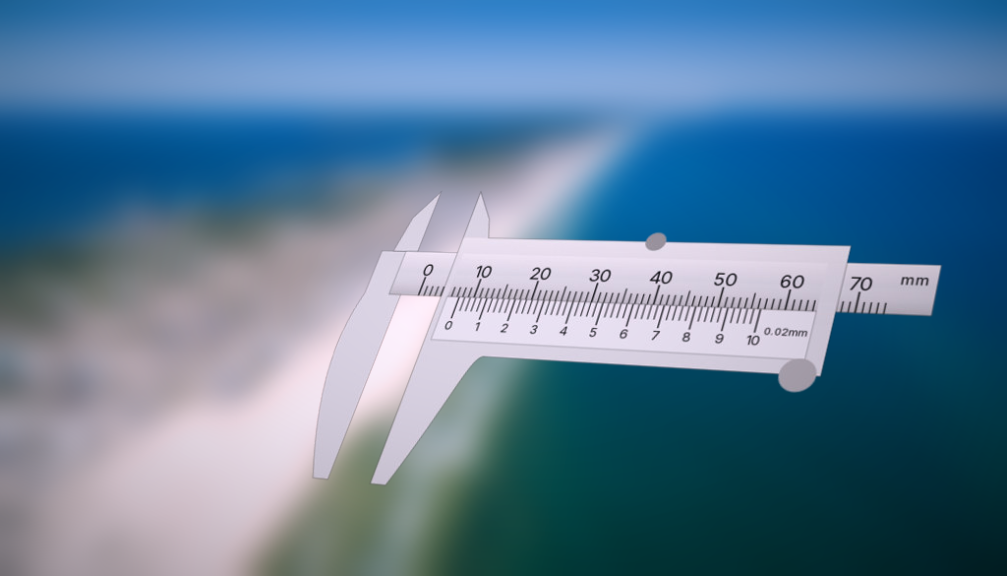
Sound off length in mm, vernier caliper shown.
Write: 7.4 mm
